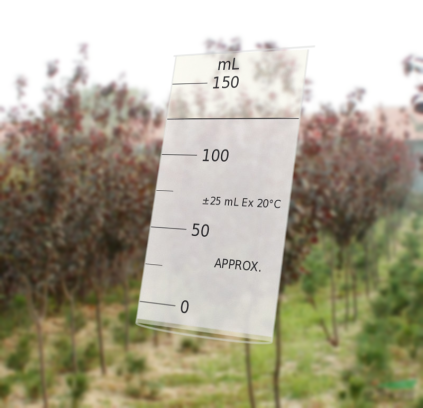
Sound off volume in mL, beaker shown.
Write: 125 mL
